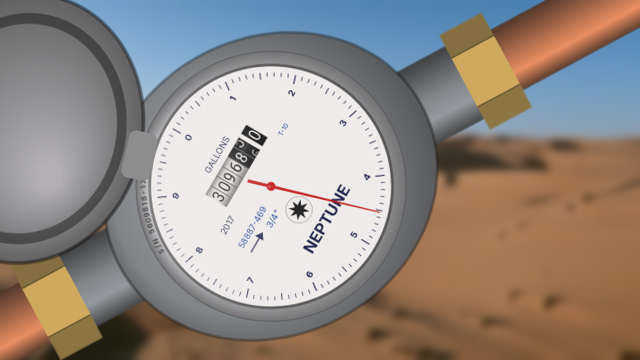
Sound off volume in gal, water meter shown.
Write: 3096854.5 gal
